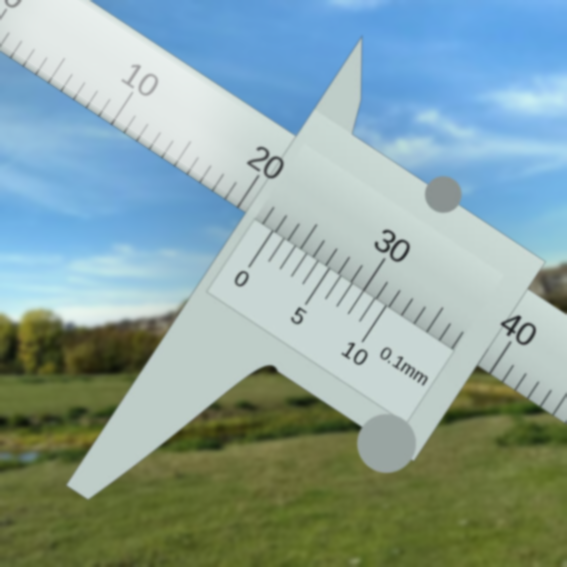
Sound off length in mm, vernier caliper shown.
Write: 22.8 mm
